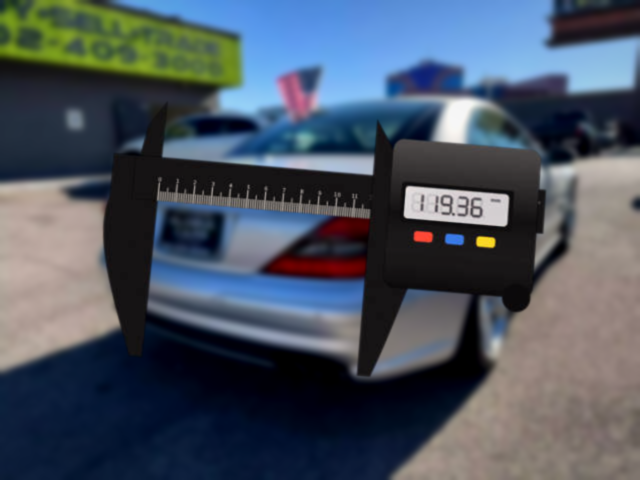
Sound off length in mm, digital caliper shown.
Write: 119.36 mm
